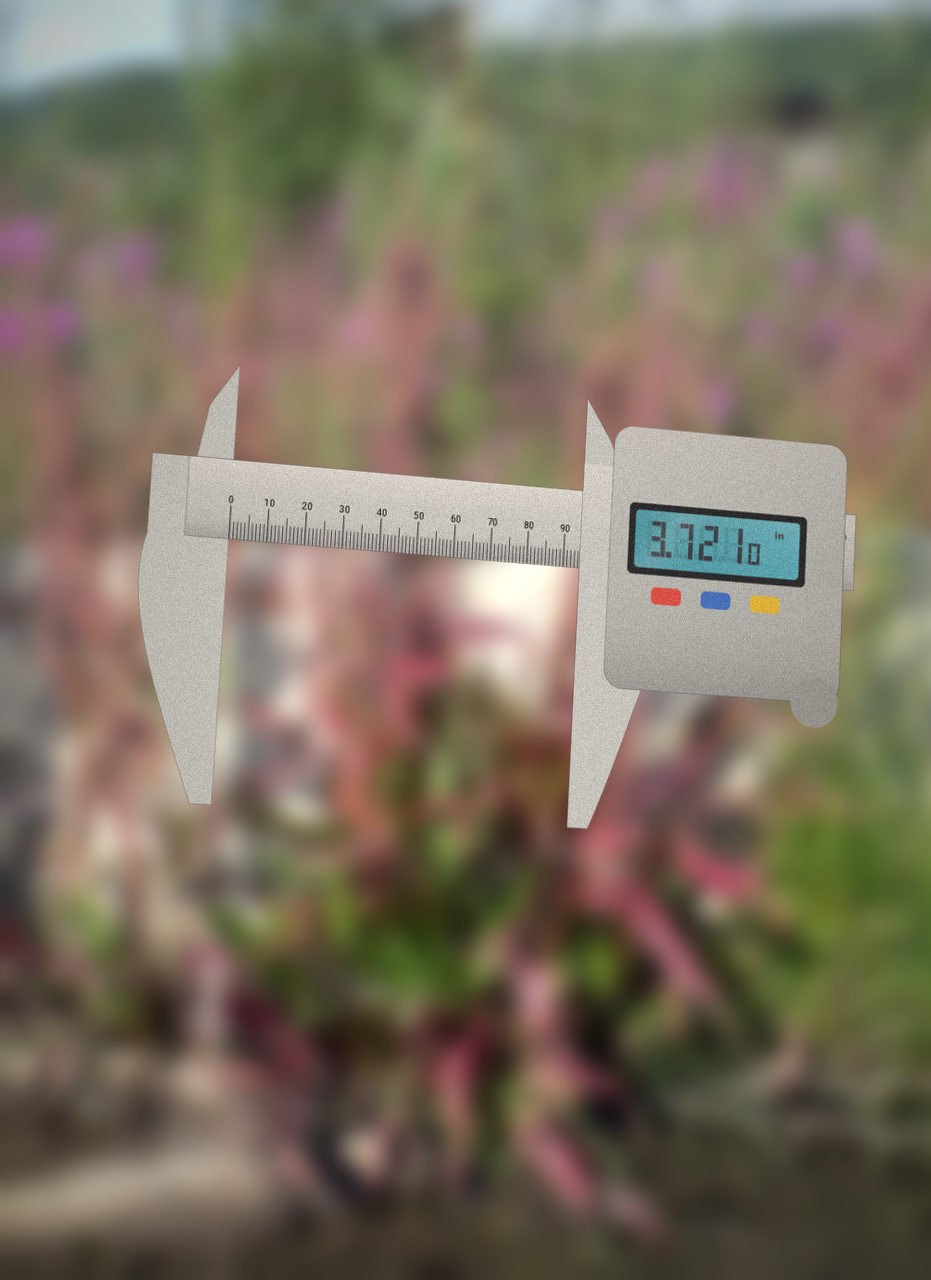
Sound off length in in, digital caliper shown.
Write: 3.7210 in
